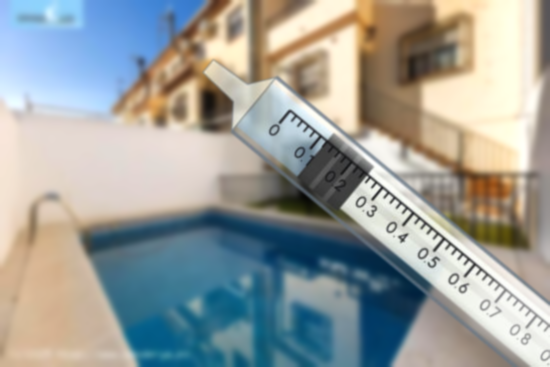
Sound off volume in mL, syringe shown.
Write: 0.12 mL
